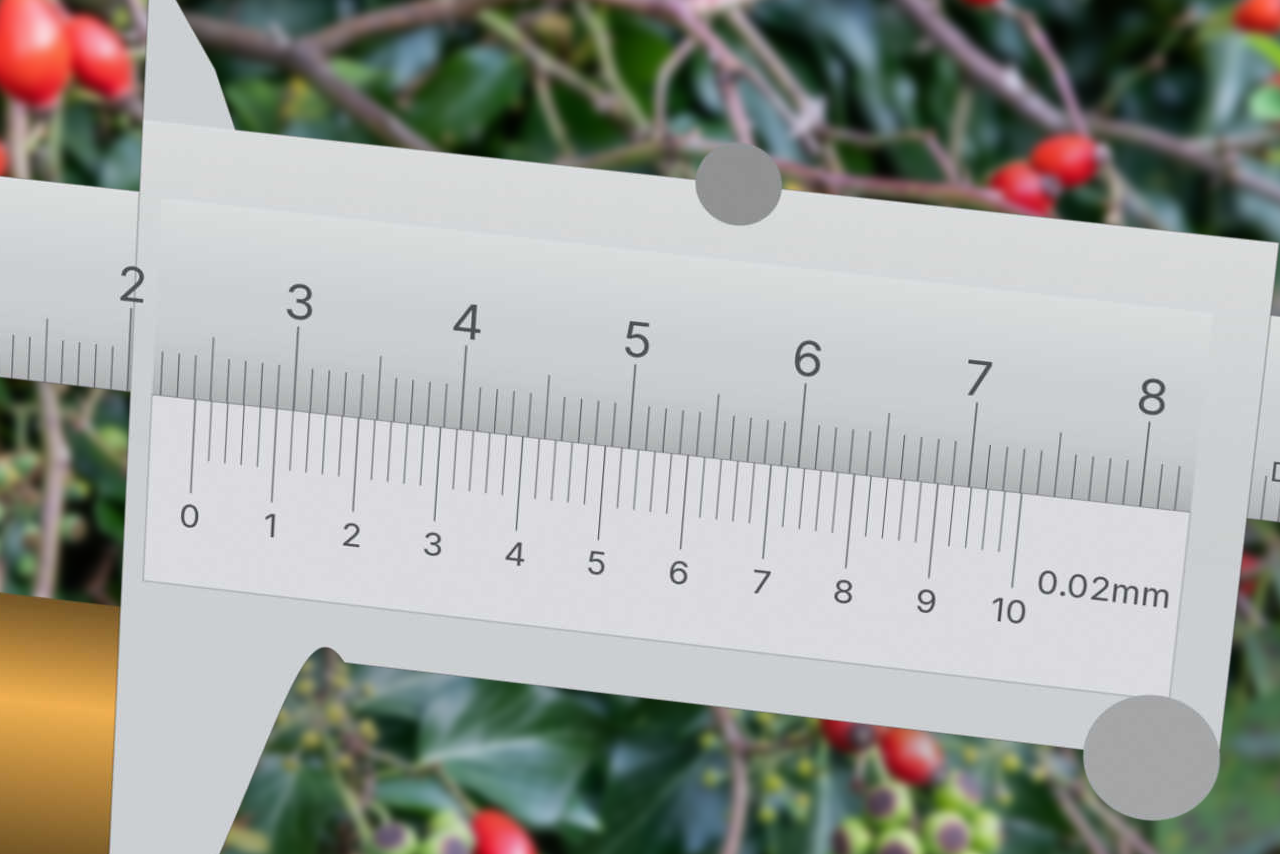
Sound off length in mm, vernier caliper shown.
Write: 24.1 mm
